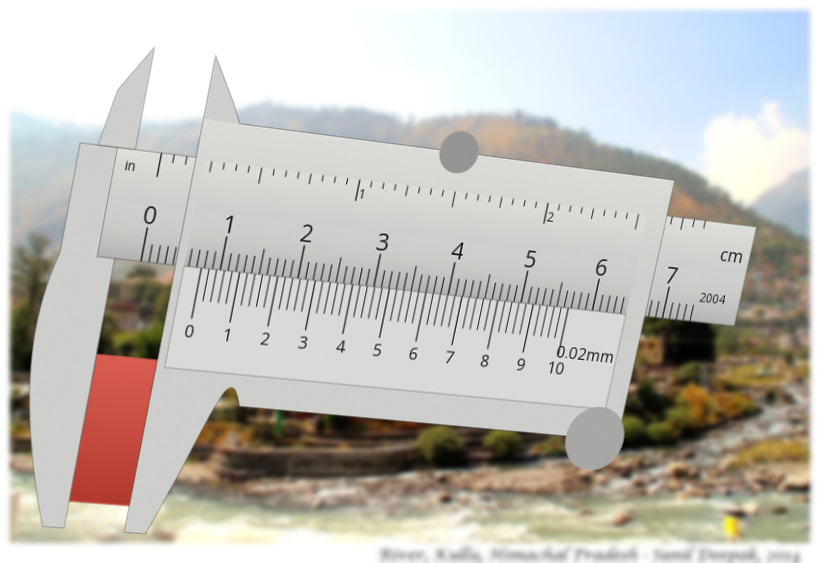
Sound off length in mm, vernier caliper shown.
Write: 7.6 mm
